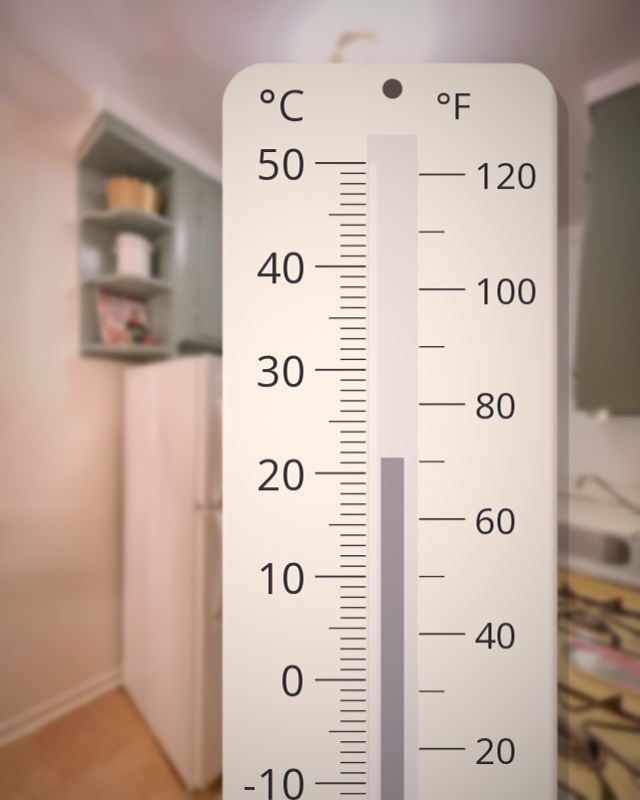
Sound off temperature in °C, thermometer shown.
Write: 21.5 °C
